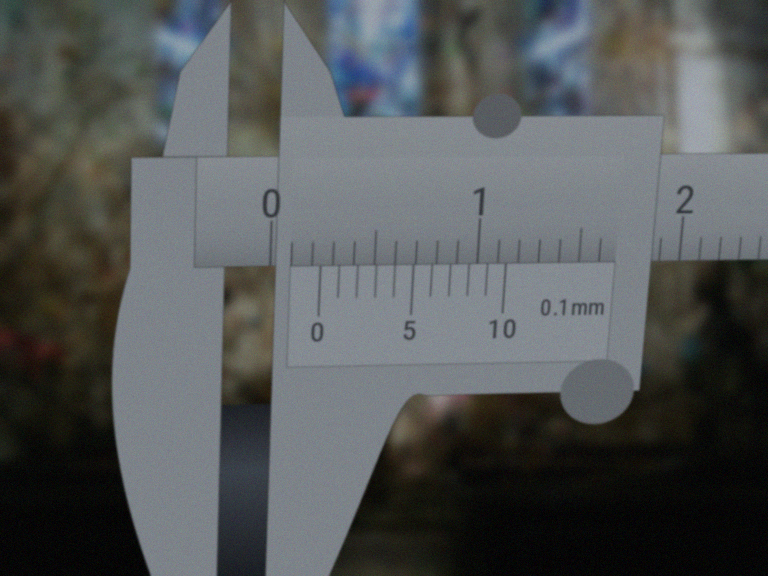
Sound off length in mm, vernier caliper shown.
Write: 2.4 mm
